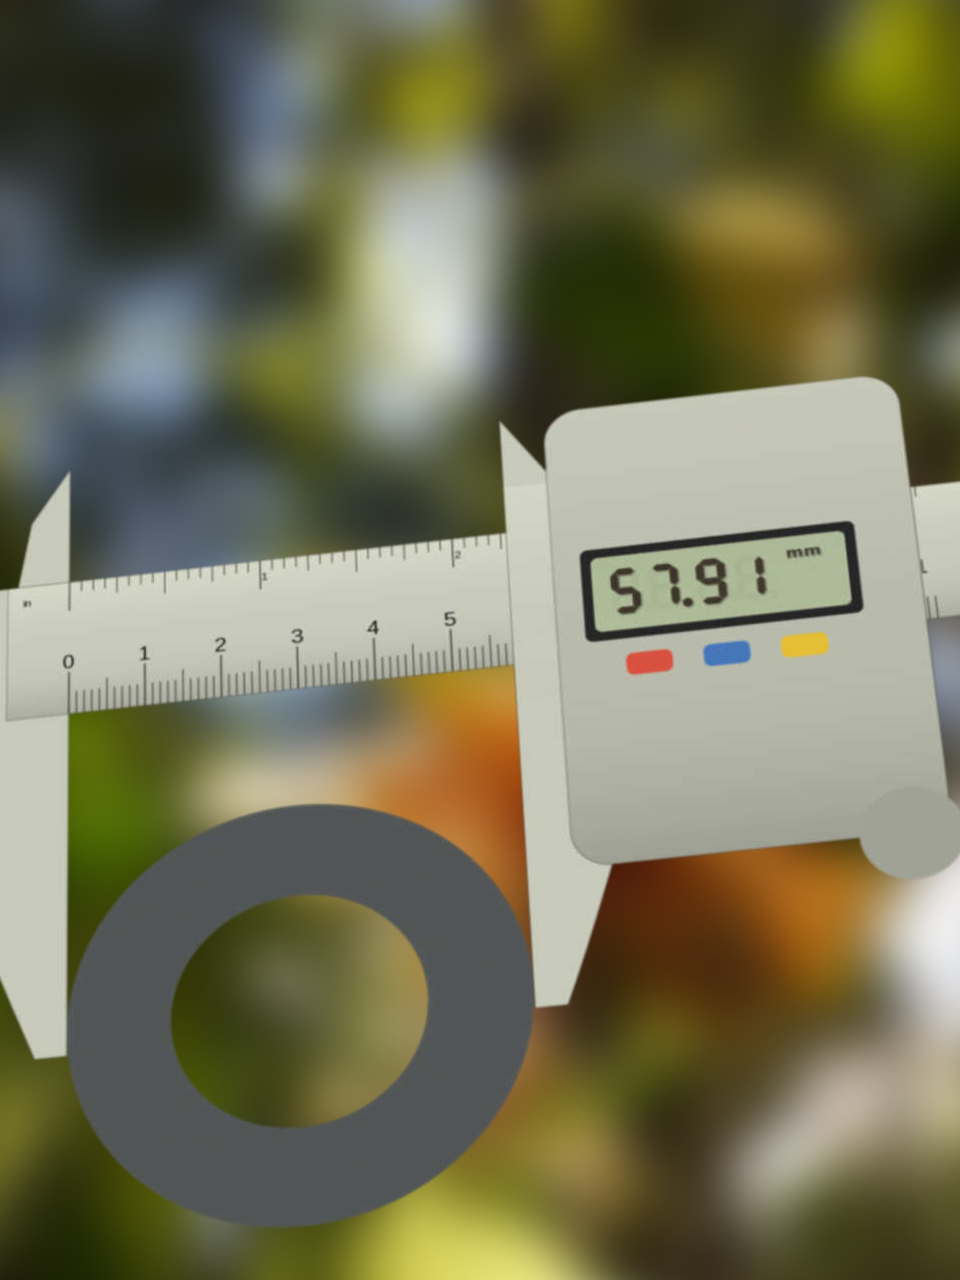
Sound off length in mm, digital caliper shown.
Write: 57.91 mm
